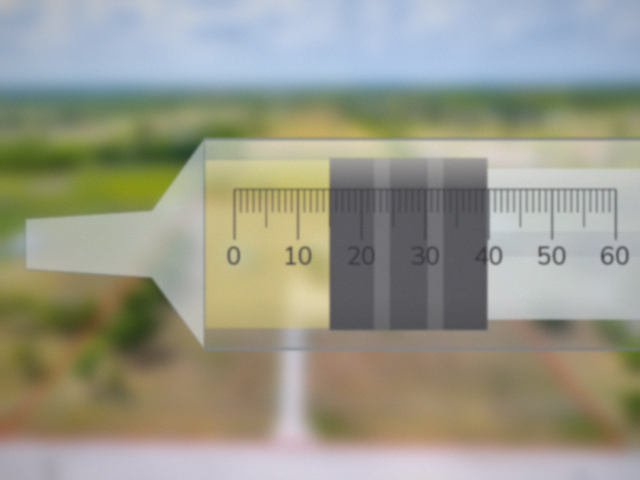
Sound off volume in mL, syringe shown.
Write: 15 mL
